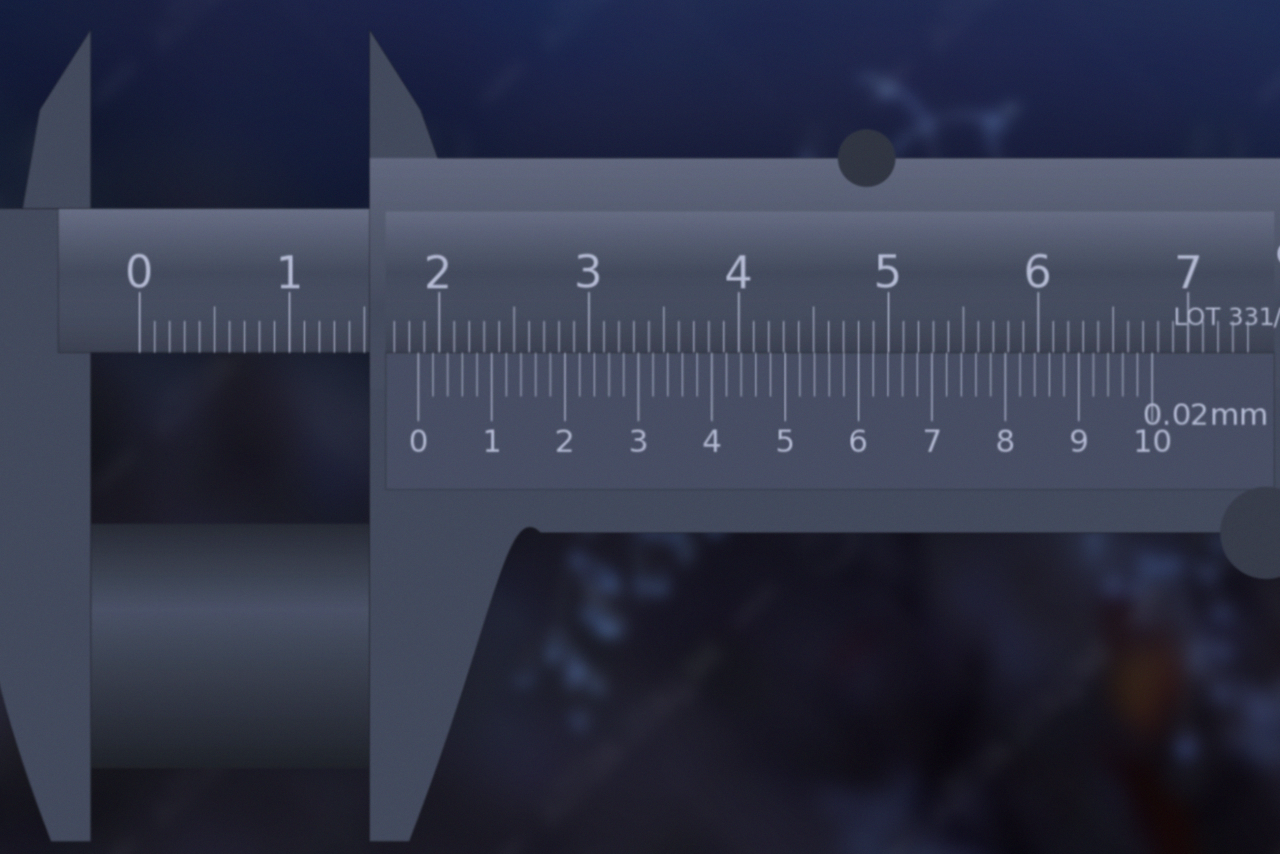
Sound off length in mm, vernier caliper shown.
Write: 18.6 mm
